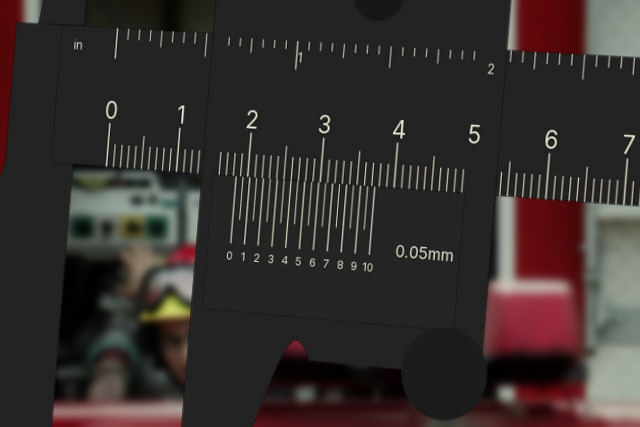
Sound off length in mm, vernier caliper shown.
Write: 18.4 mm
